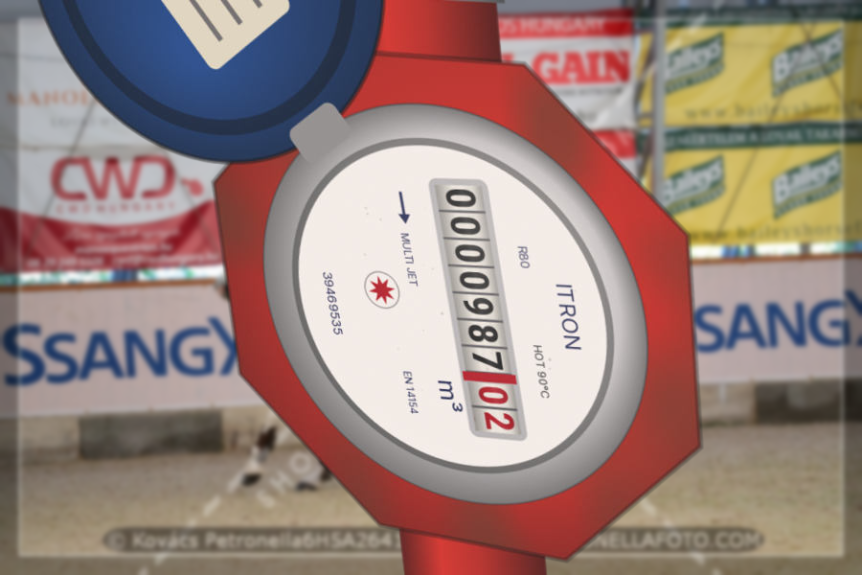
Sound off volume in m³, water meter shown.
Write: 987.02 m³
